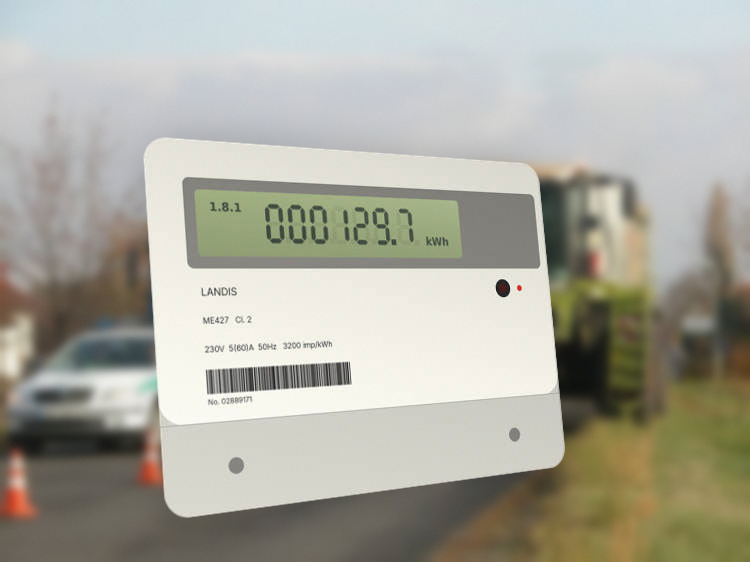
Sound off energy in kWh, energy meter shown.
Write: 129.7 kWh
